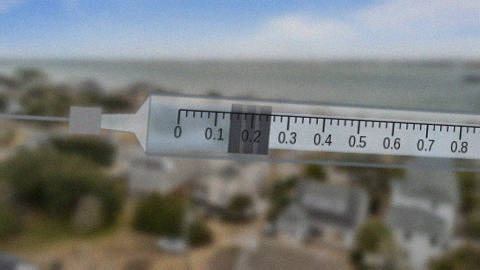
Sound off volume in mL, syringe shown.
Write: 0.14 mL
